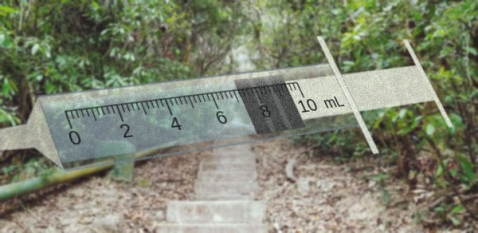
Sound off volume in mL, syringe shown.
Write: 7.2 mL
